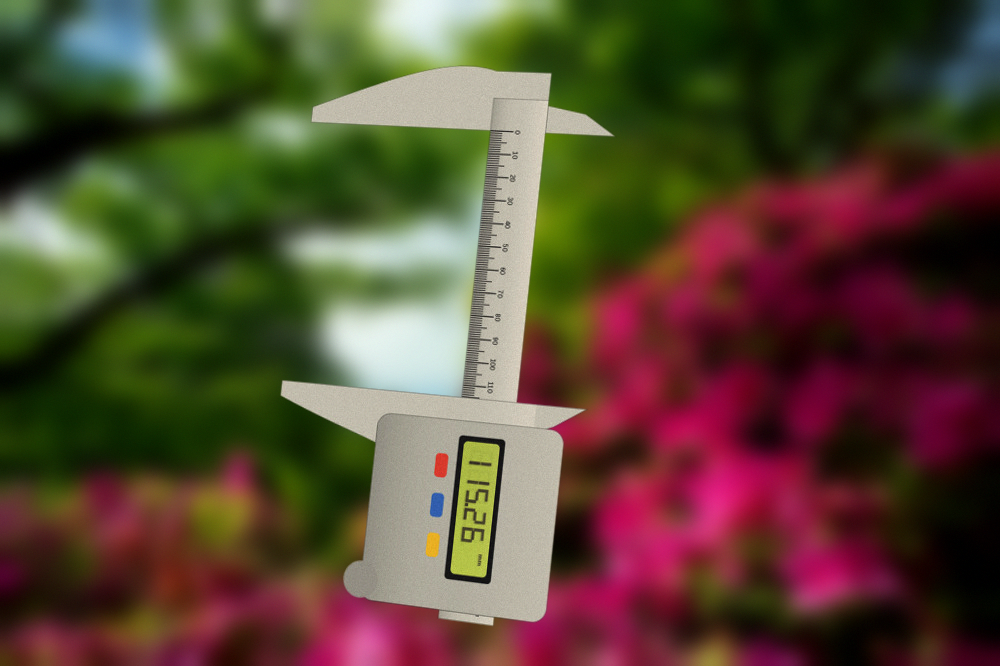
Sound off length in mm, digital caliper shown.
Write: 115.26 mm
